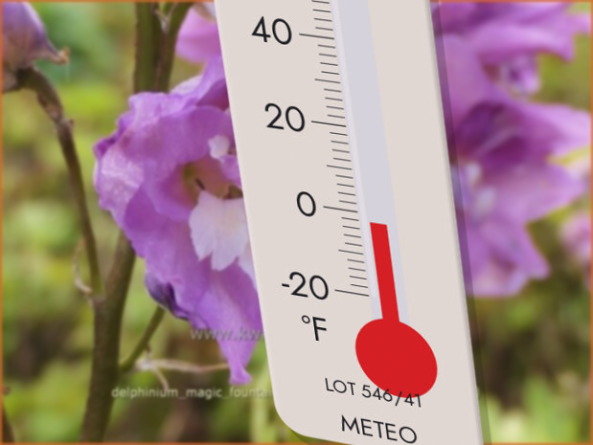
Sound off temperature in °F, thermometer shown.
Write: -2 °F
